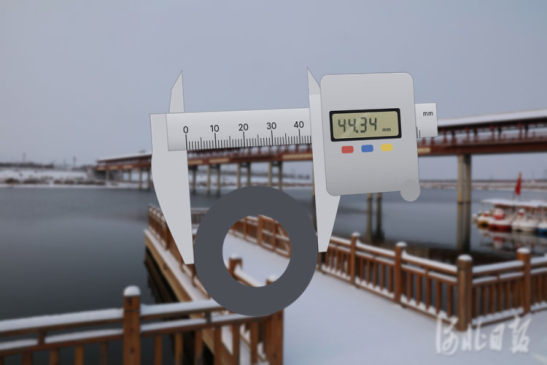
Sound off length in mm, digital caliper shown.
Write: 44.34 mm
